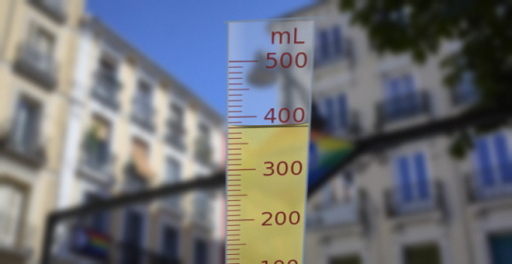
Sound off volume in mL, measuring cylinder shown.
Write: 380 mL
